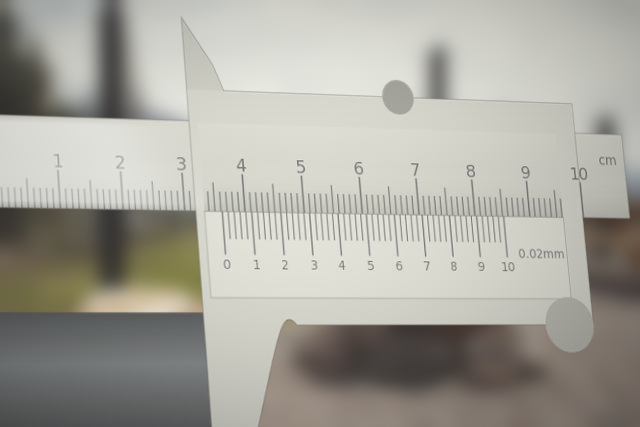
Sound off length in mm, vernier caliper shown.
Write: 36.2 mm
